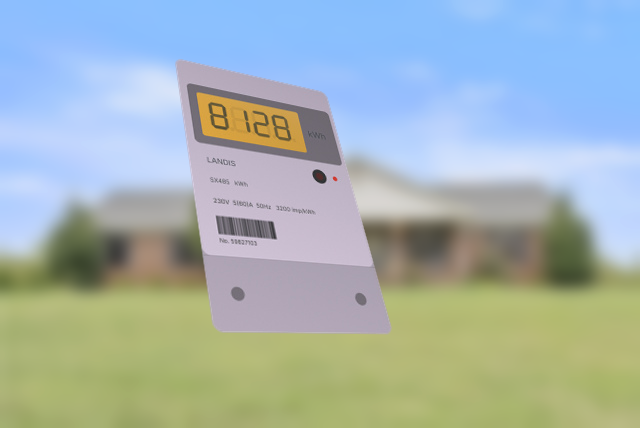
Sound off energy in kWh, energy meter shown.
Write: 8128 kWh
